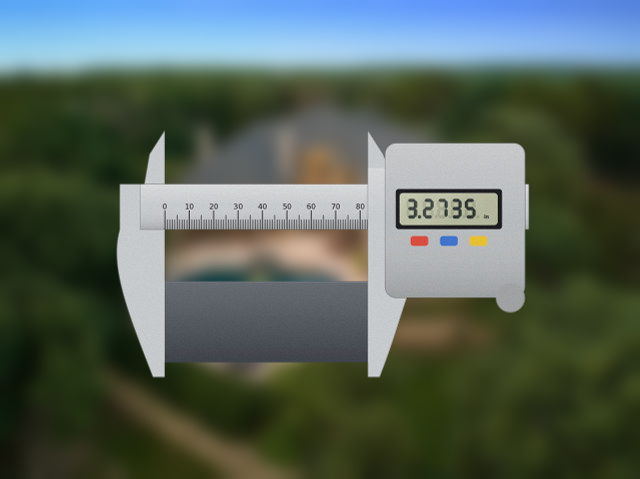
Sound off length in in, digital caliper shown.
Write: 3.2735 in
